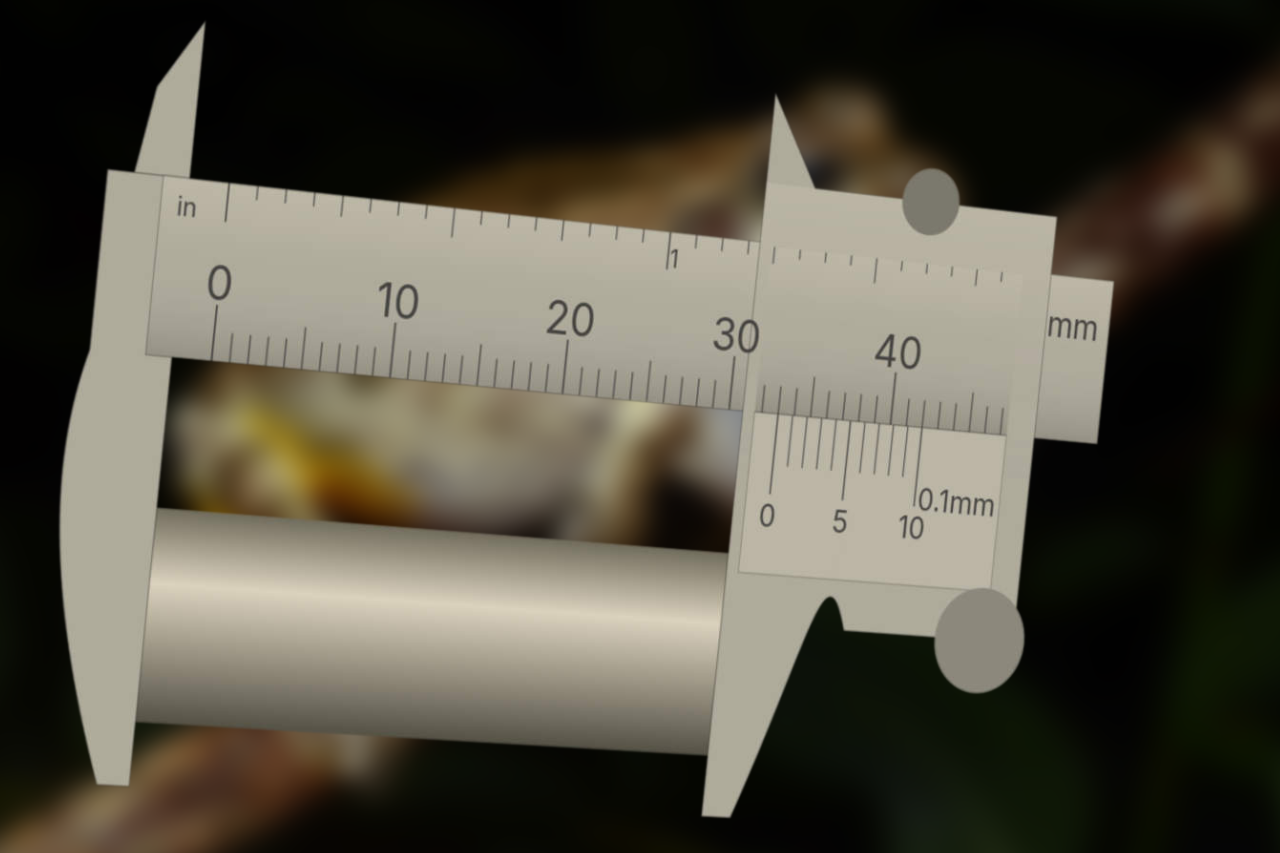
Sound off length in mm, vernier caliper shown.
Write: 33.0 mm
